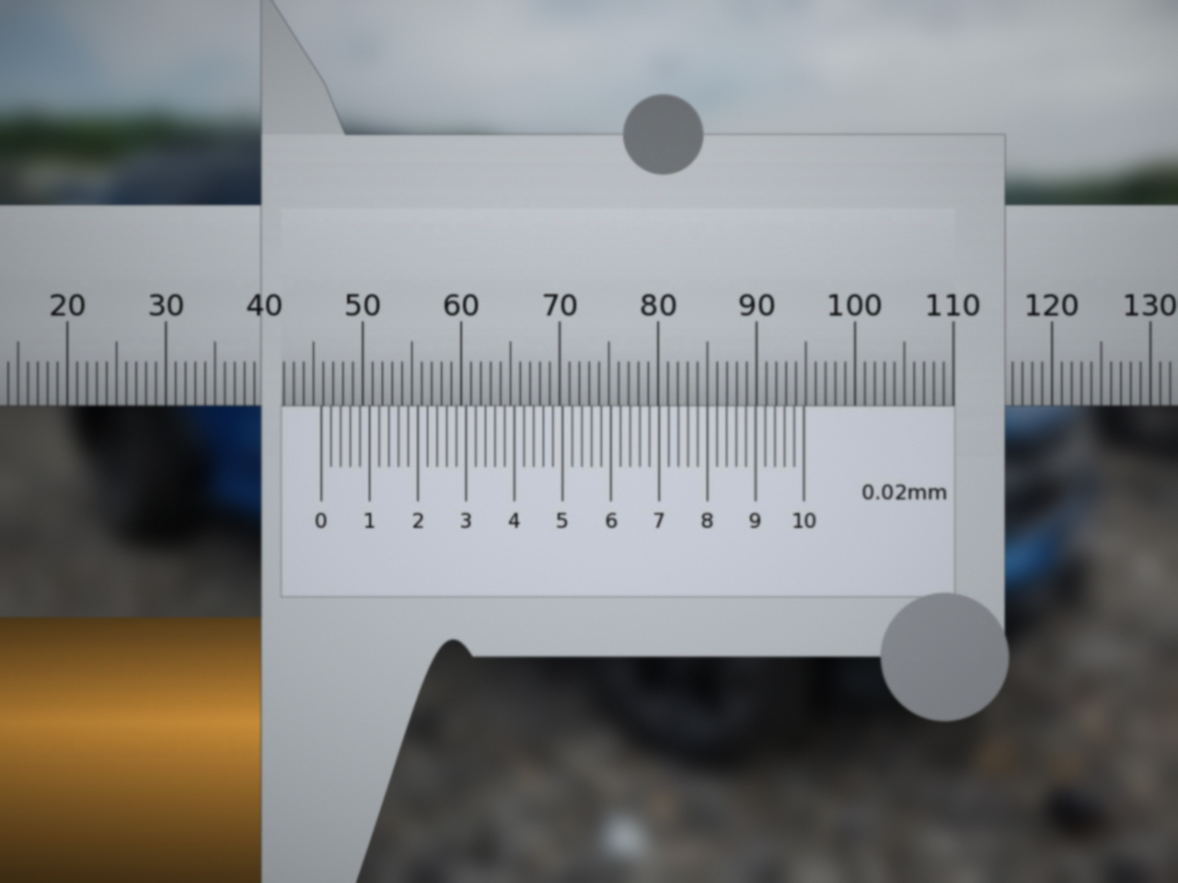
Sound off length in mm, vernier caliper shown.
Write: 45.8 mm
